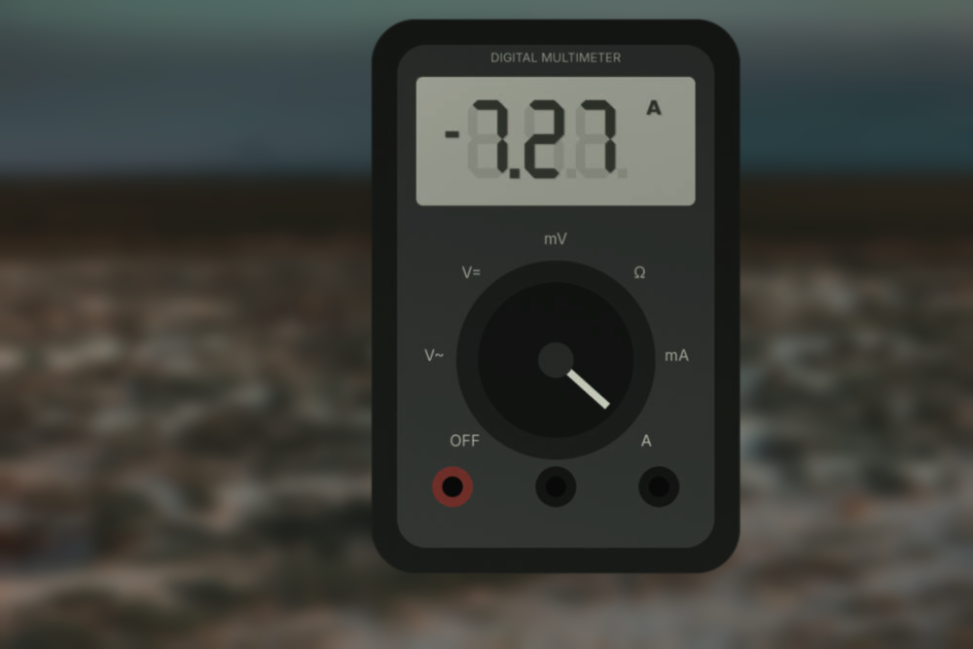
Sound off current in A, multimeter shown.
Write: -7.27 A
